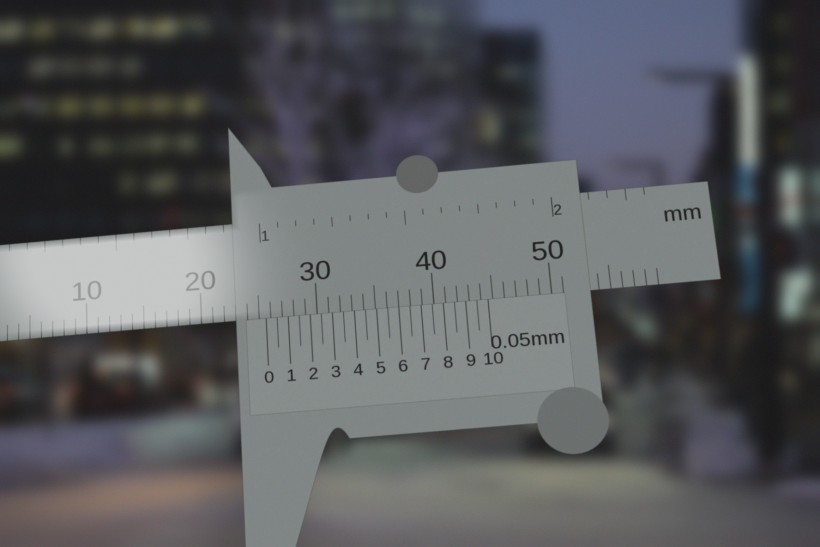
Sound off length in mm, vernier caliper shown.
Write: 25.6 mm
